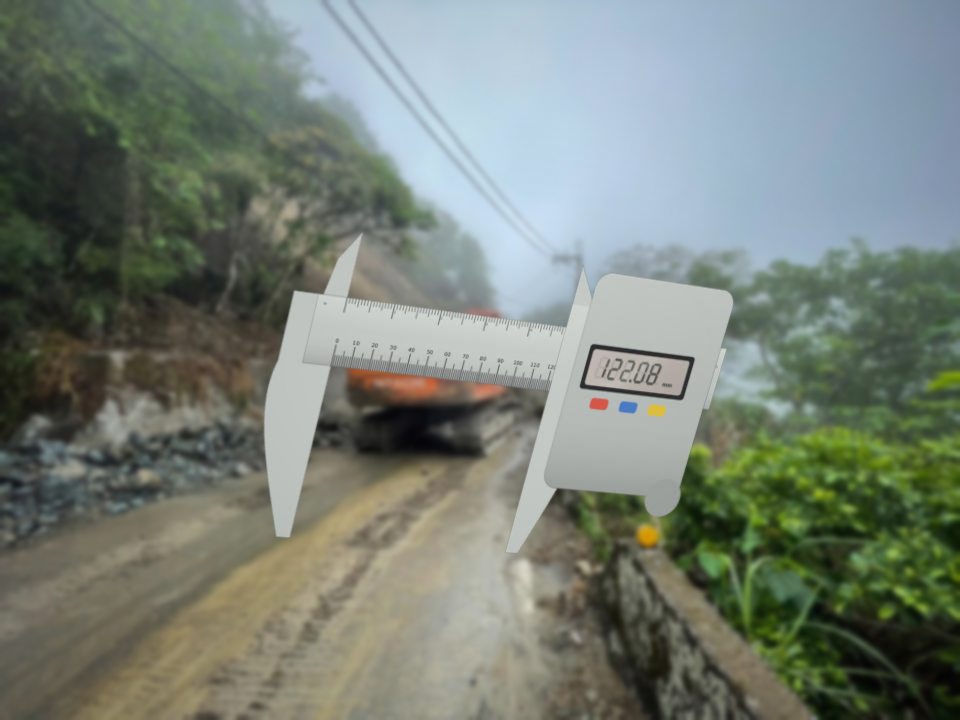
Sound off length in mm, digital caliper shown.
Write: 122.08 mm
